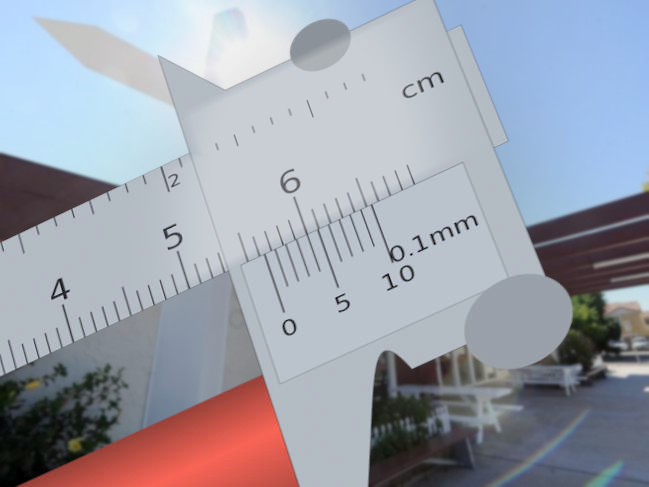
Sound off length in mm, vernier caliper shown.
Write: 56.4 mm
